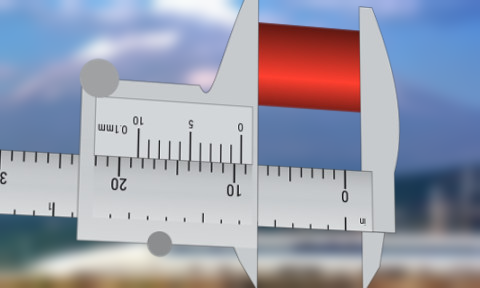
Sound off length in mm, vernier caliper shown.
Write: 9.4 mm
